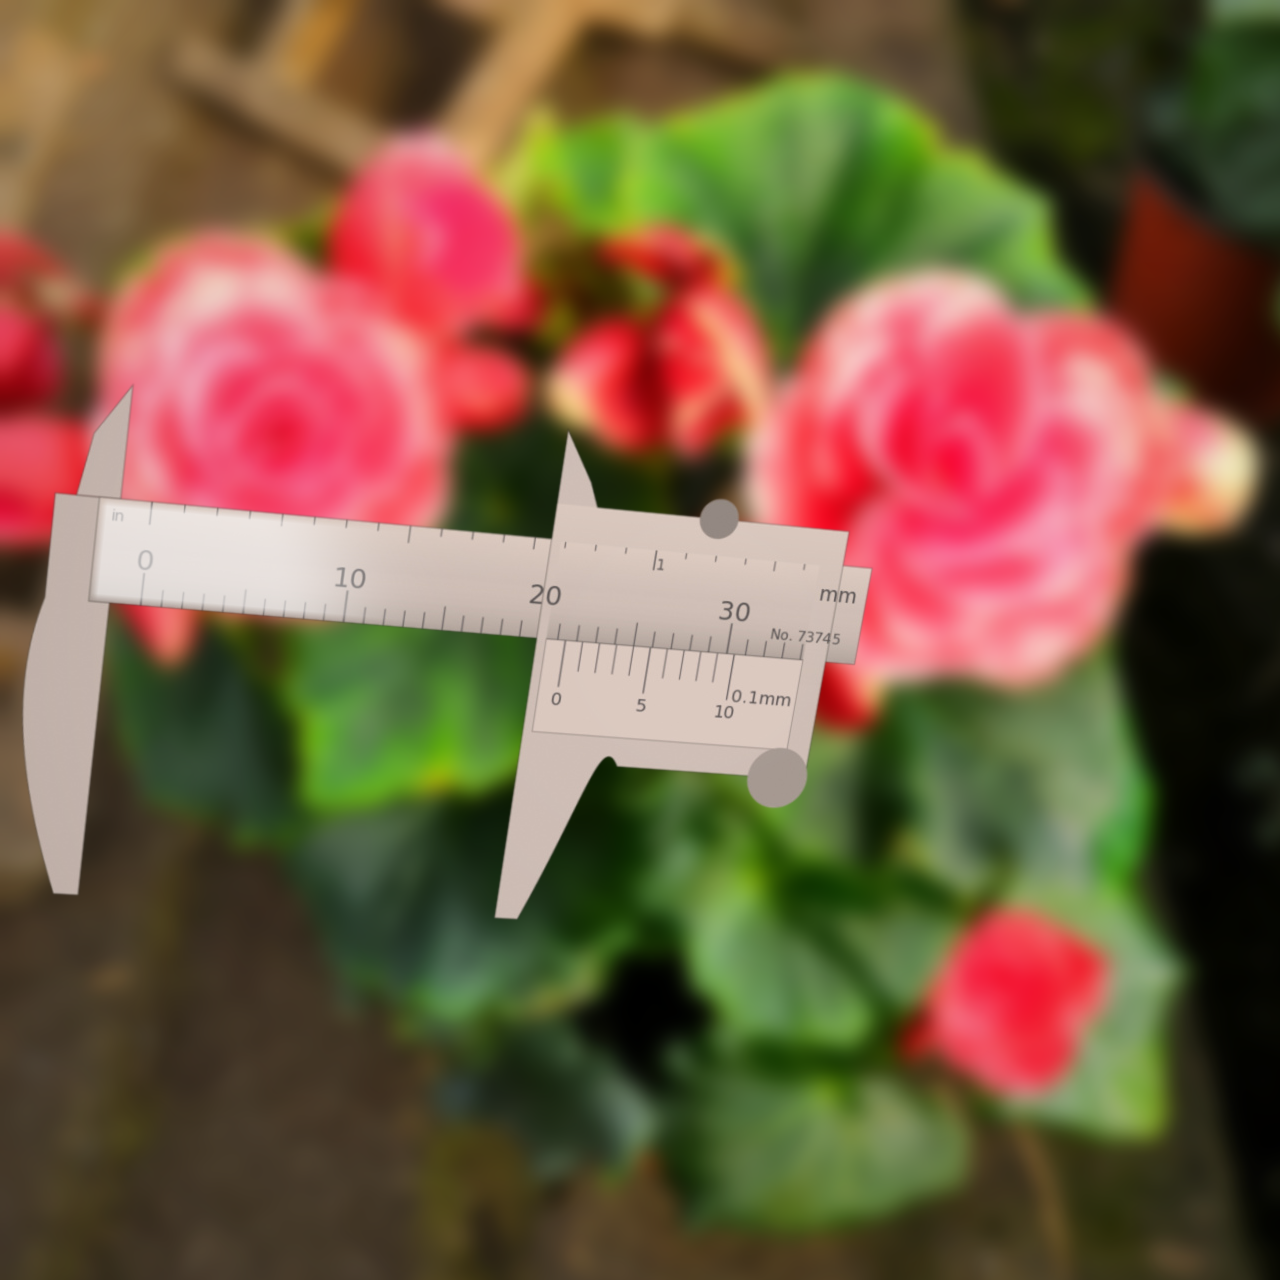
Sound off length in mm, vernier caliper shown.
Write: 21.4 mm
